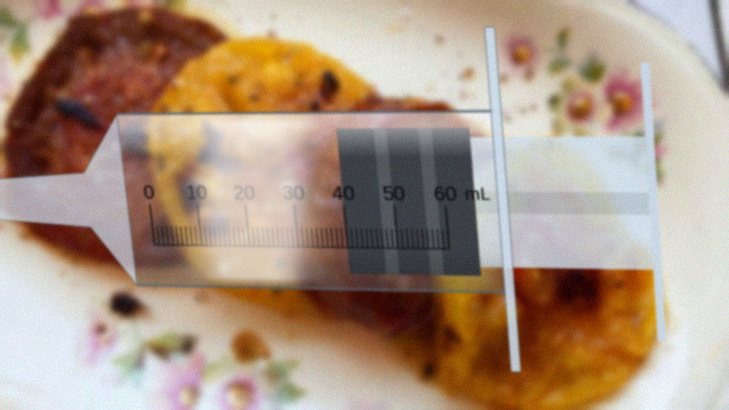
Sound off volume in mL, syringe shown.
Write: 40 mL
